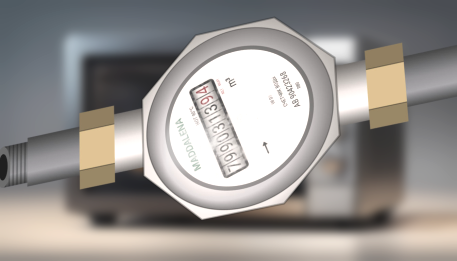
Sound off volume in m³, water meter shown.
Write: 7990313.94 m³
